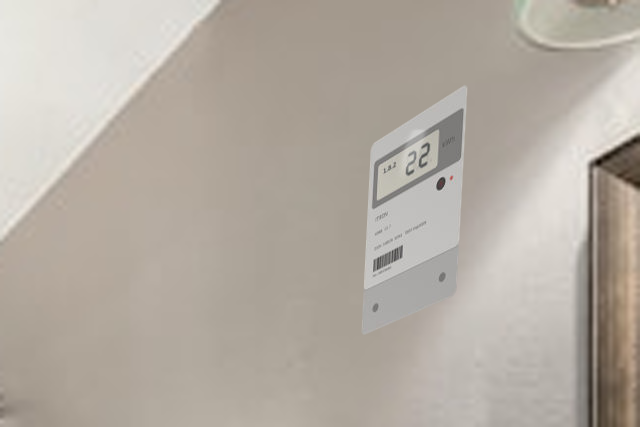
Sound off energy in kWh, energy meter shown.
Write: 22 kWh
